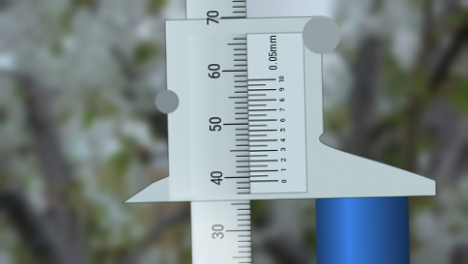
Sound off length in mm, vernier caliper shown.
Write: 39.2 mm
